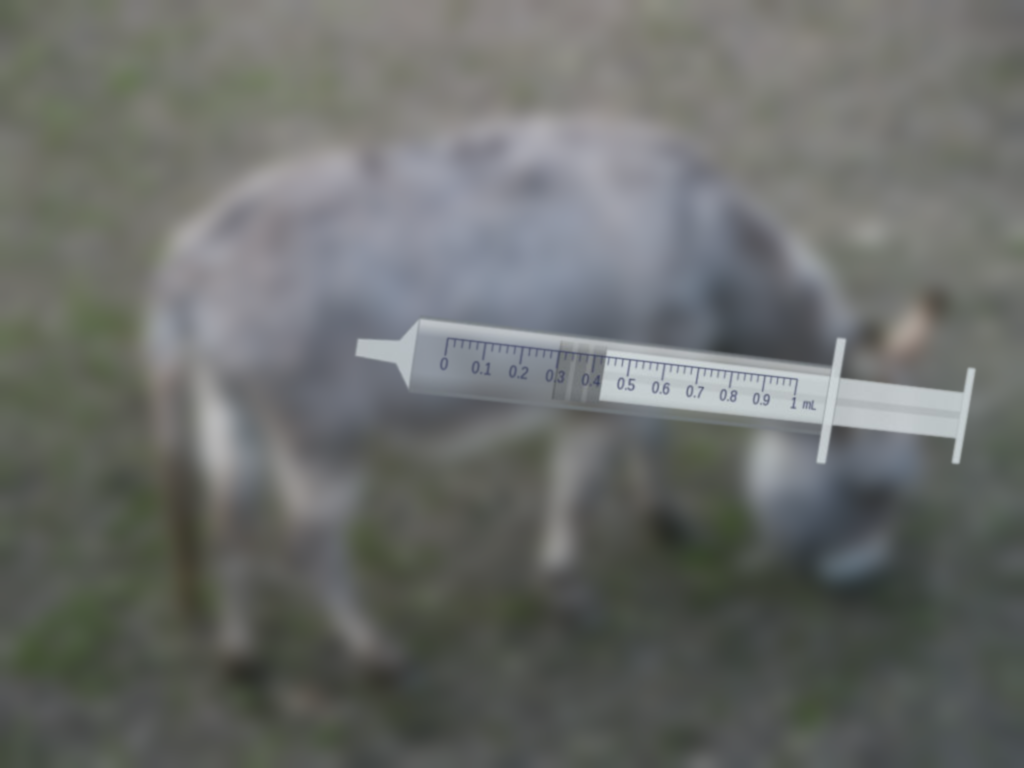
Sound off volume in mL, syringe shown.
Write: 0.3 mL
